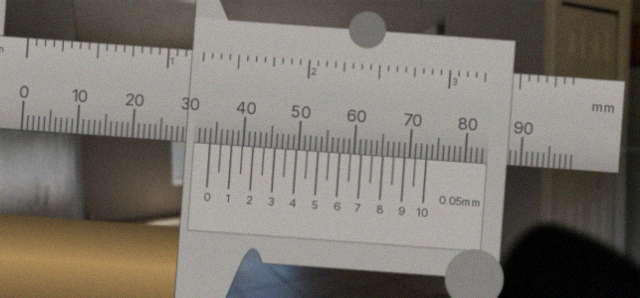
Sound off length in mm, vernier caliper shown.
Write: 34.0 mm
